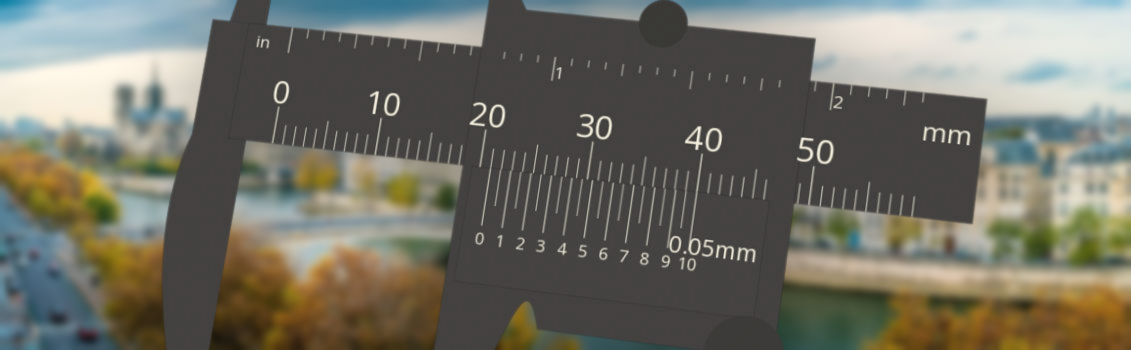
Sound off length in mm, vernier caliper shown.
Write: 21.0 mm
